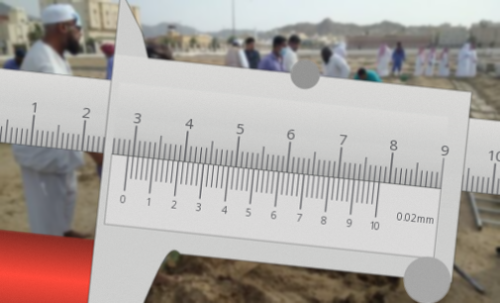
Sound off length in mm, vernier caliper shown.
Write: 29.0 mm
